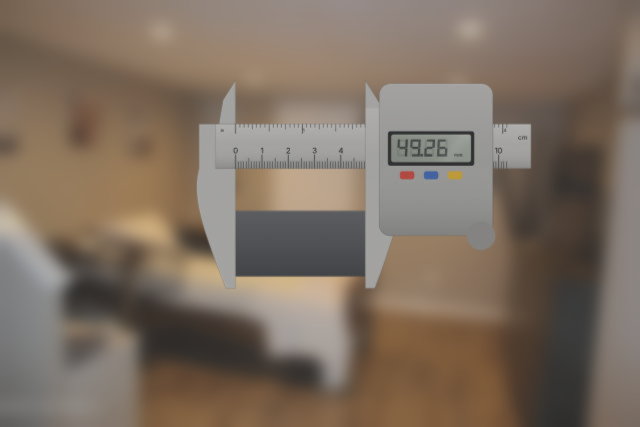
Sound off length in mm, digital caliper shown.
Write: 49.26 mm
